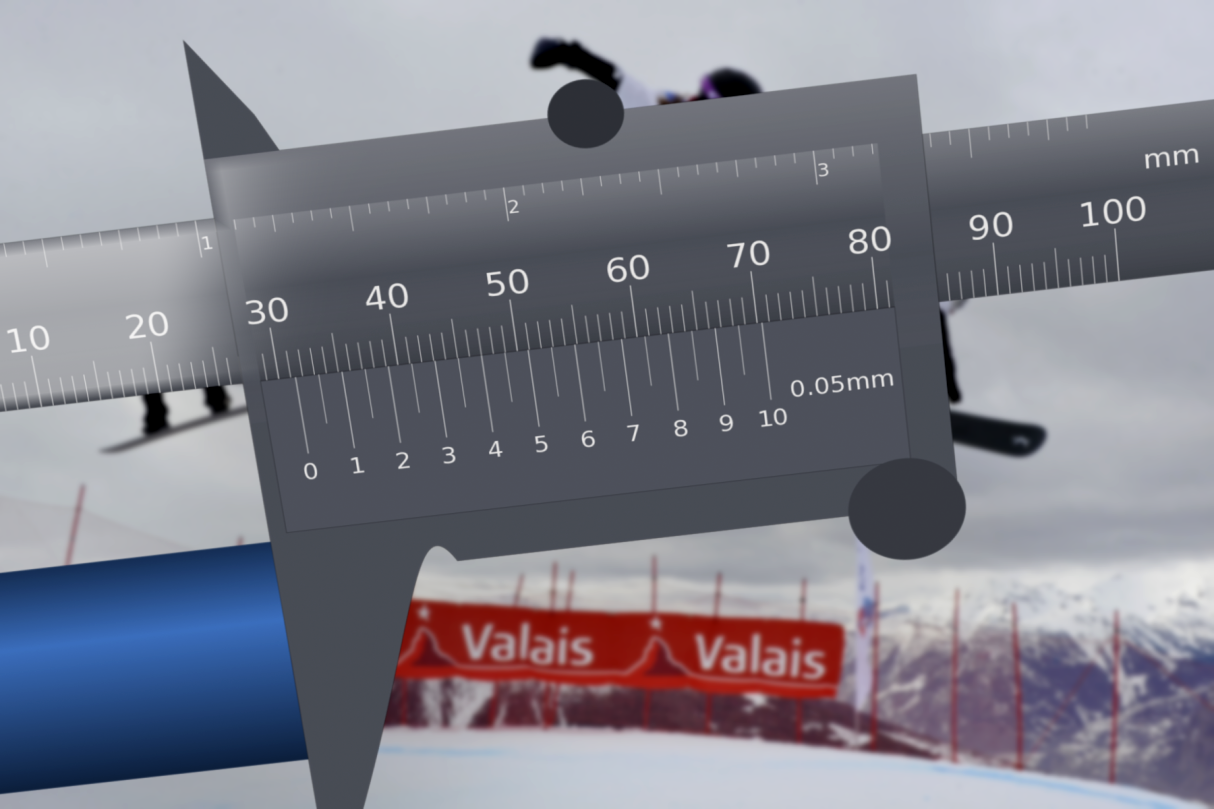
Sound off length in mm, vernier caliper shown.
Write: 31.4 mm
